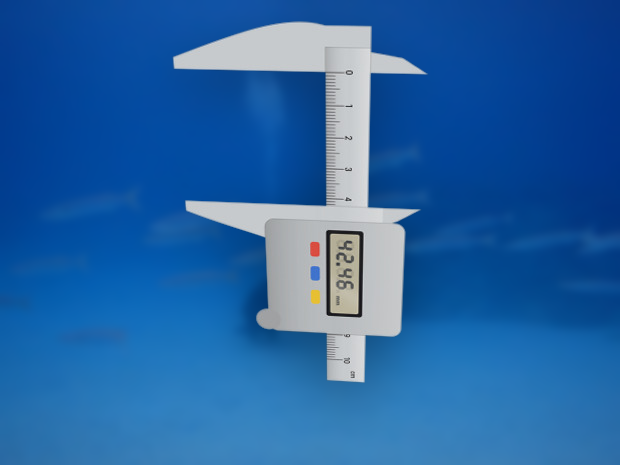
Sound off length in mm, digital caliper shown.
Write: 42.46 mm
